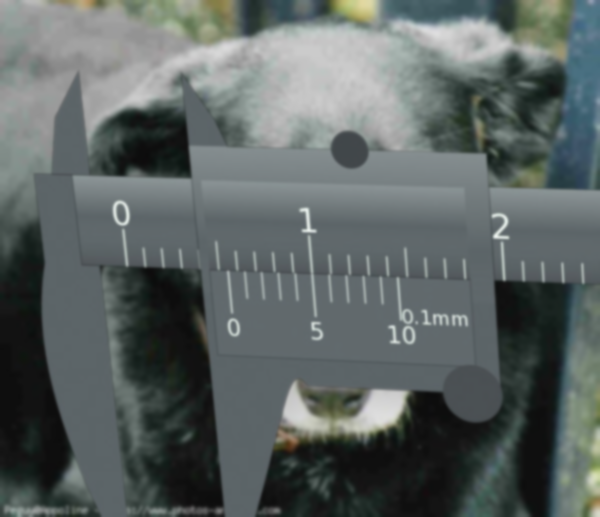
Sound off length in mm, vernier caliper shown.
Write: 5.5 mm
